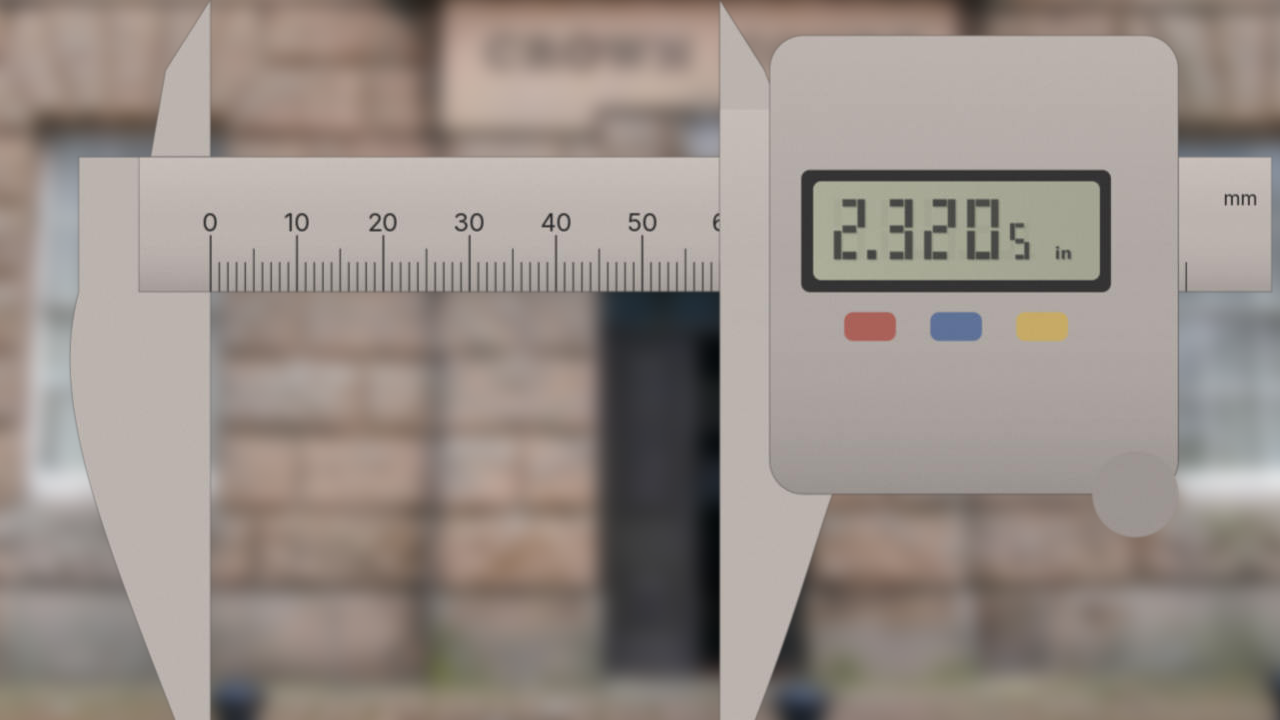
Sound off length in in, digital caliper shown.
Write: 2.3205 in
